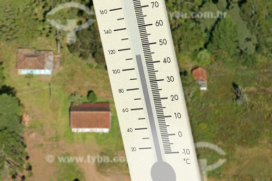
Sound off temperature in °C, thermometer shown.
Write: 45 °C
